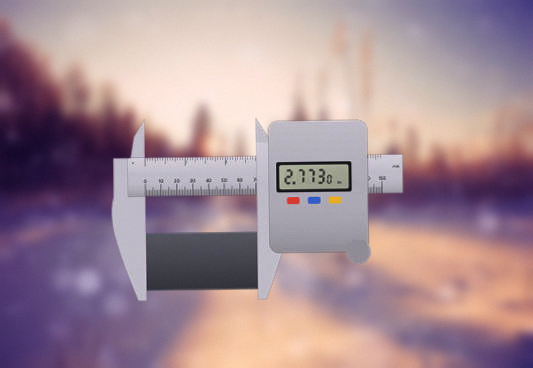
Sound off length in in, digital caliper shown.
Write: 2.7730 in
